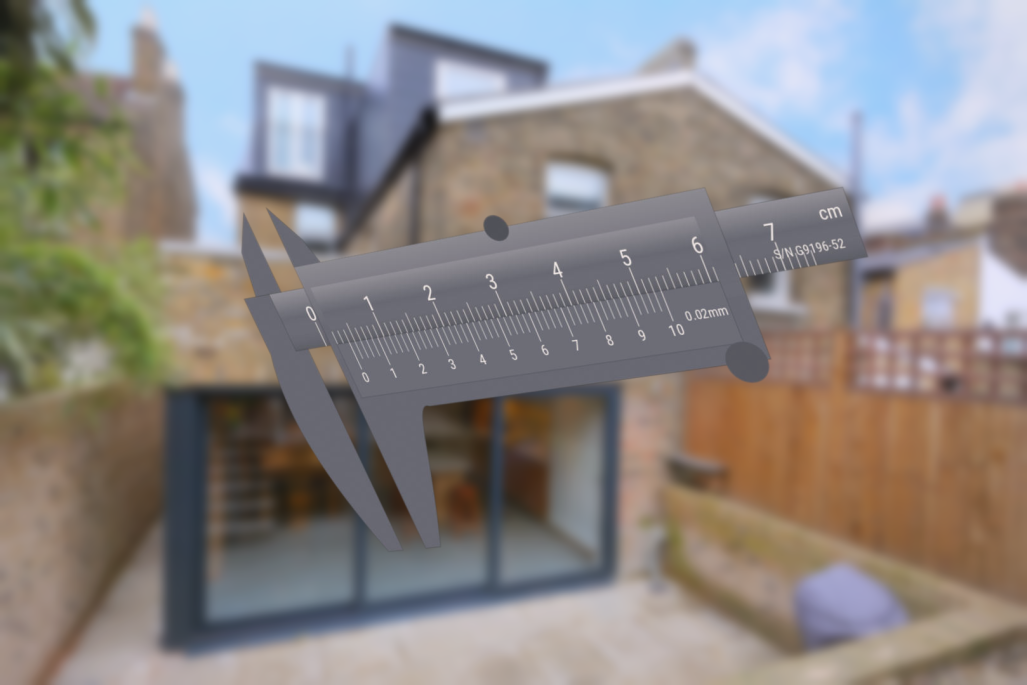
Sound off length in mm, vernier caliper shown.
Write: 4.0 mm
